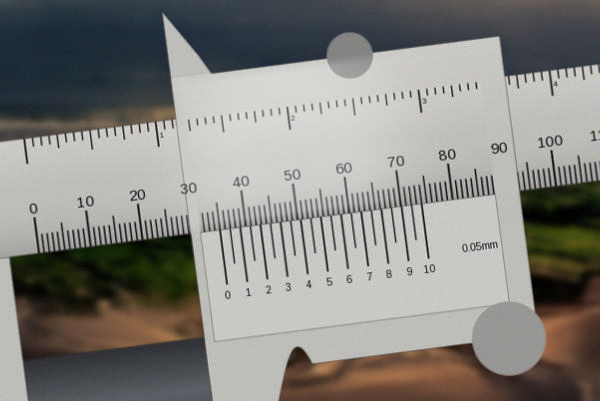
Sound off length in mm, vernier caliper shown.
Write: 35.0 mm
